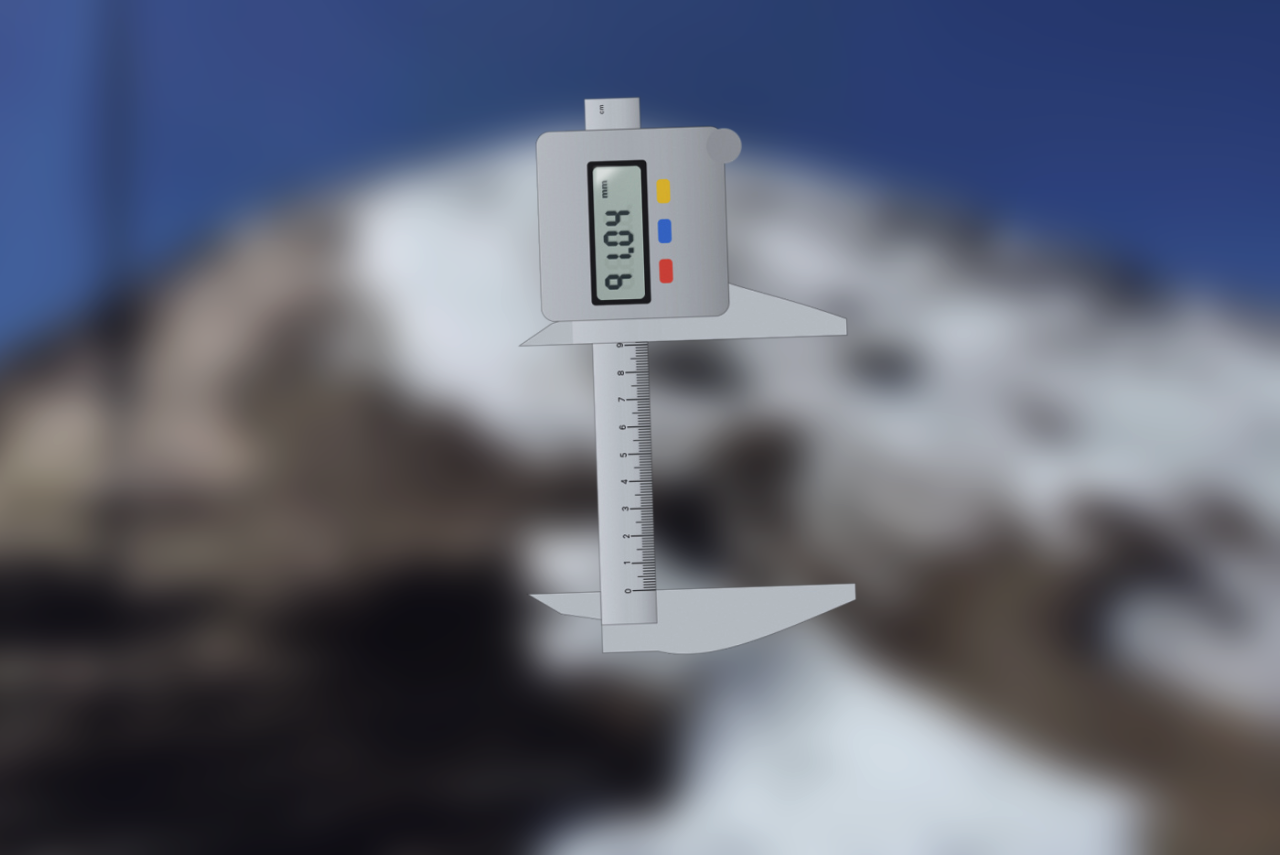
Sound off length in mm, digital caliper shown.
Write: 91.04 mm
